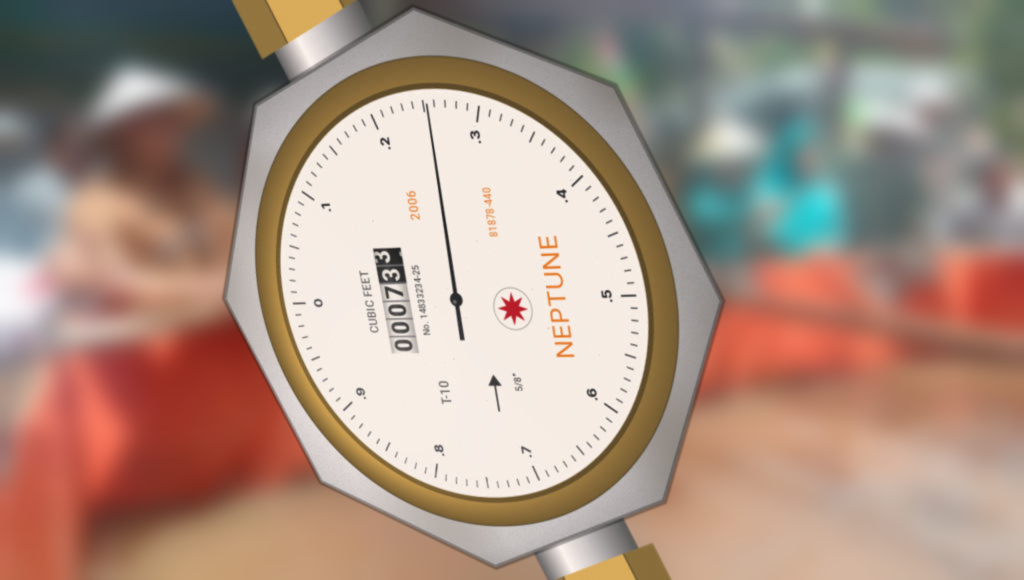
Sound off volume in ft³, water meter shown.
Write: 733.25 ft³
